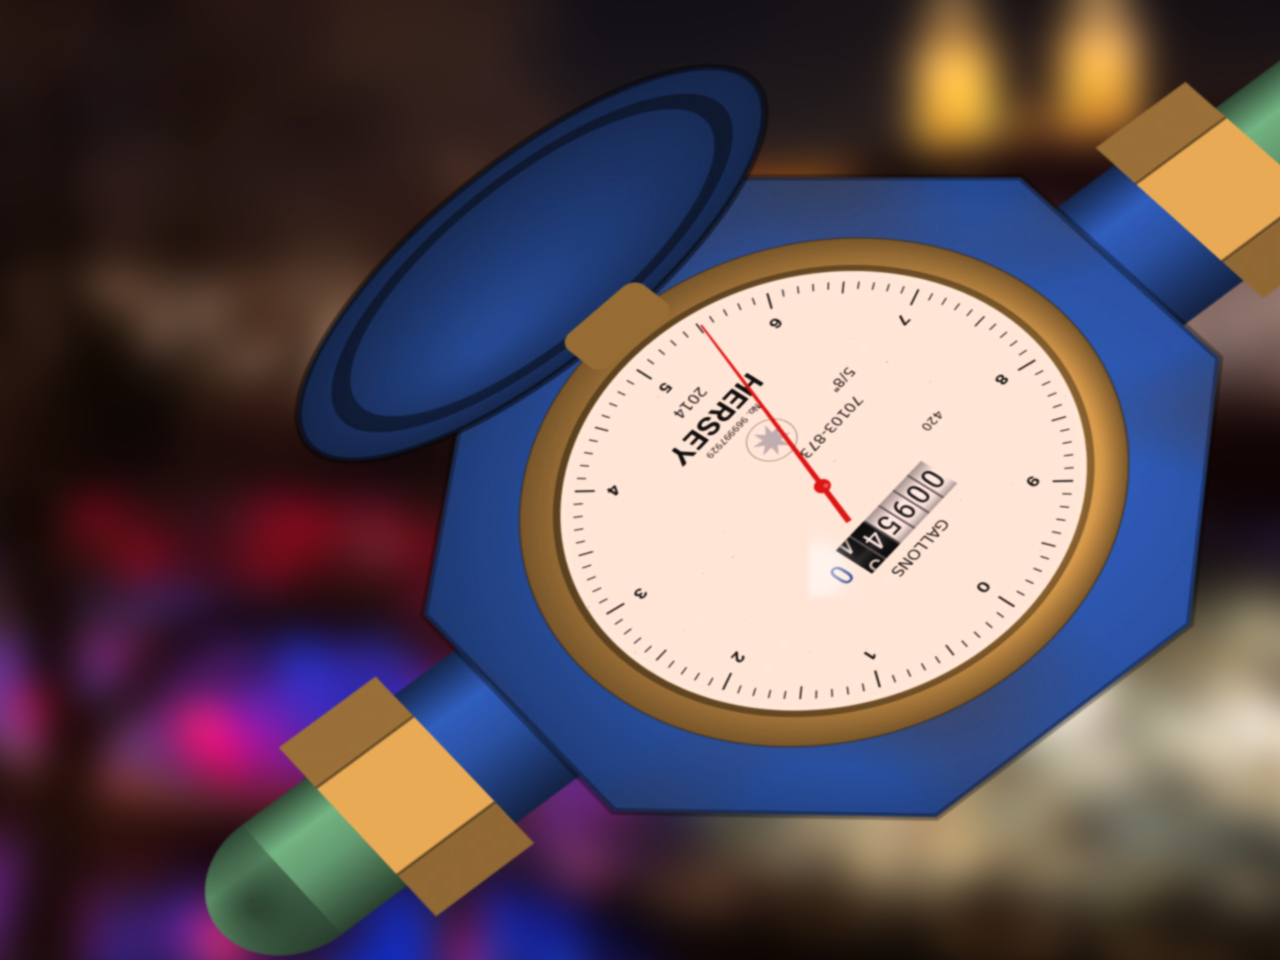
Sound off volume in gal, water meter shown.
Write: 95435.5 gal
